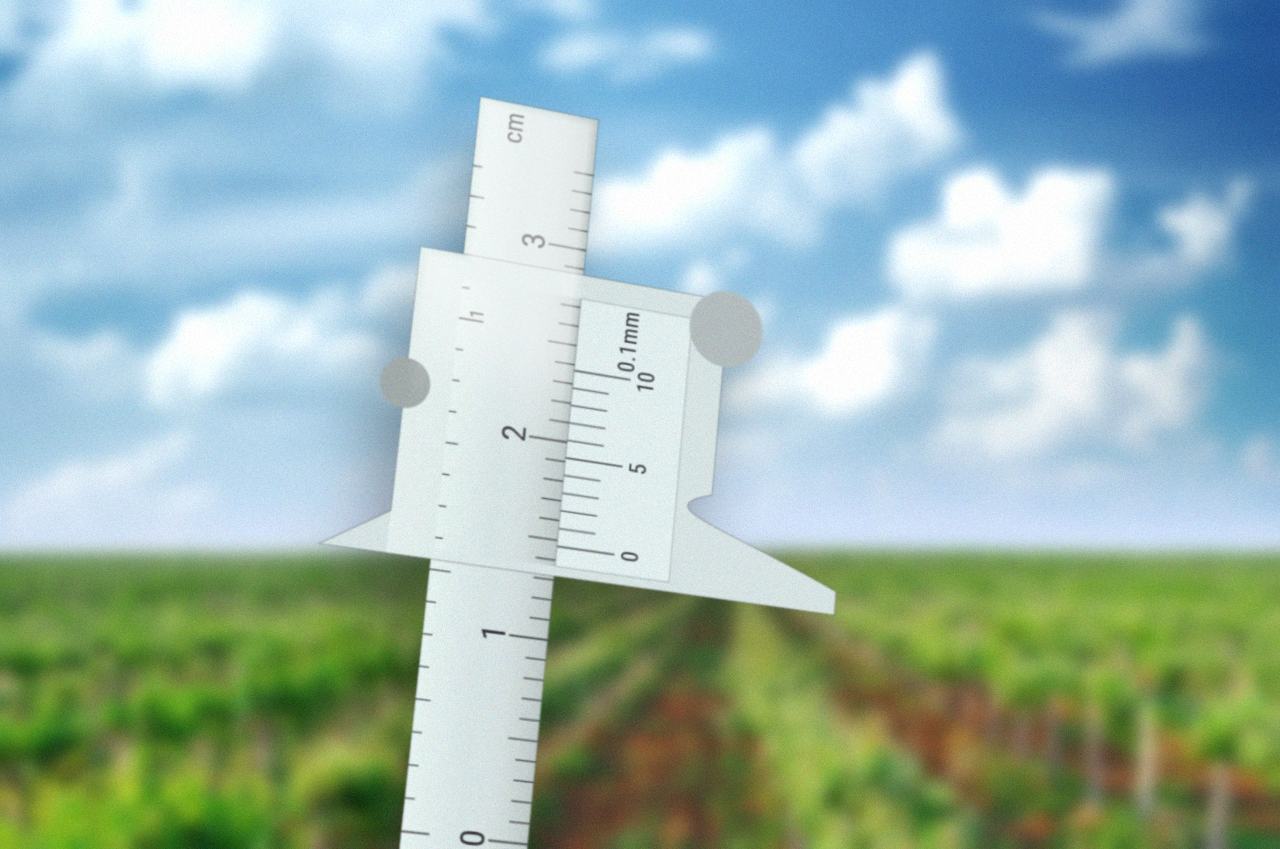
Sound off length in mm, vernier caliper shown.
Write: 14.7 mm
